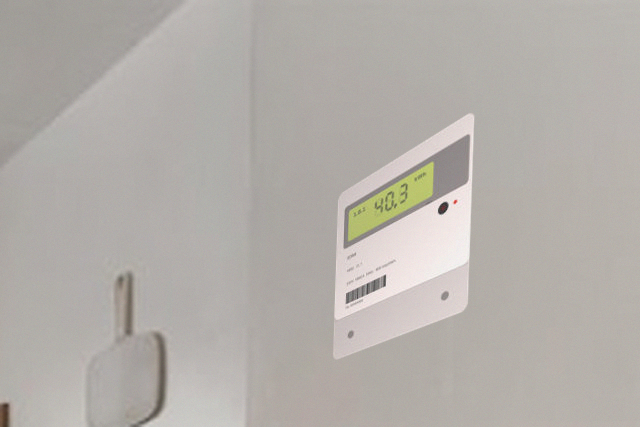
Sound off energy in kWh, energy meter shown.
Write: 40.3 kWh
